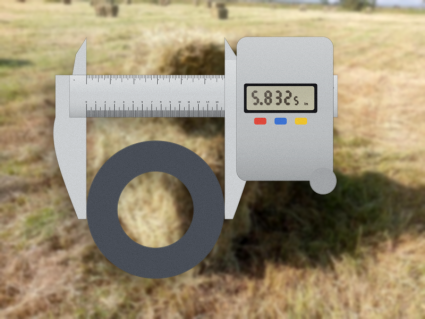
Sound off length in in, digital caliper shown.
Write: 5.8325 in
